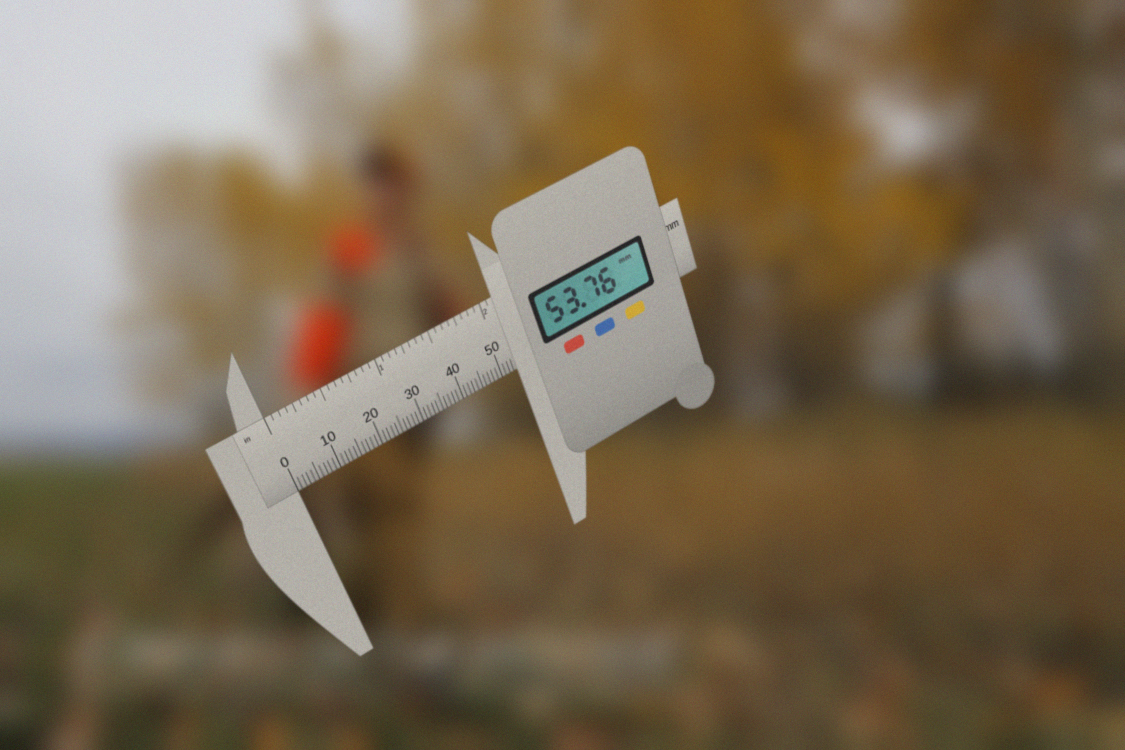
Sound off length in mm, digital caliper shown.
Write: 53.76 mm
